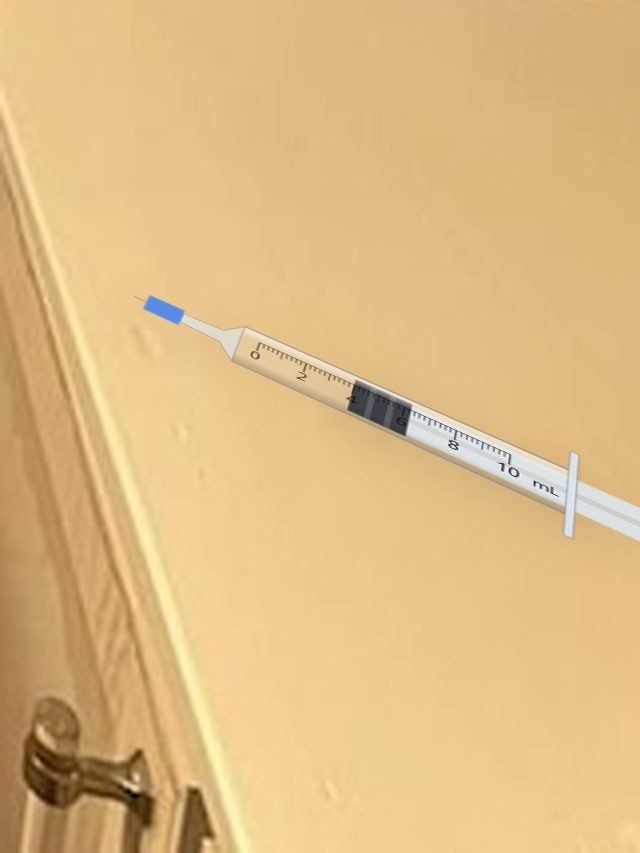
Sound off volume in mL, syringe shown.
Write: 4 mL
